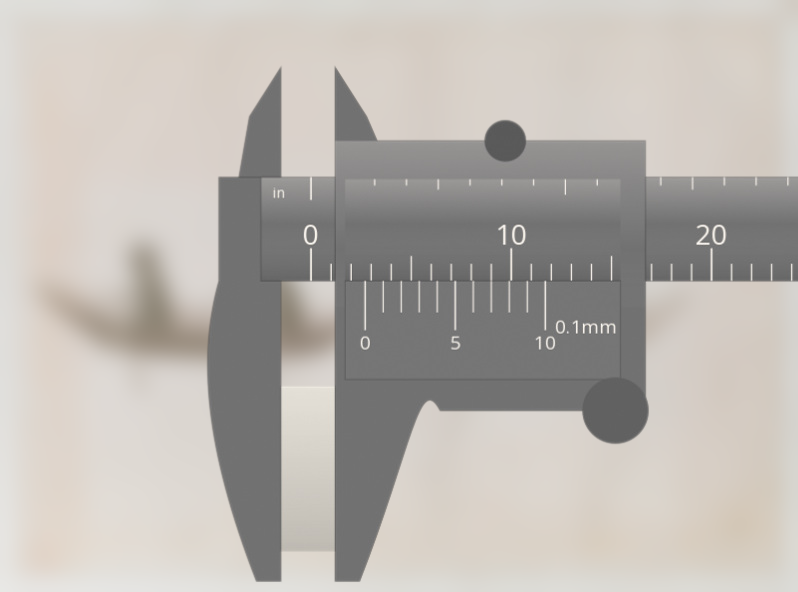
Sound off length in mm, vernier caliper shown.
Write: 2.7 mm
